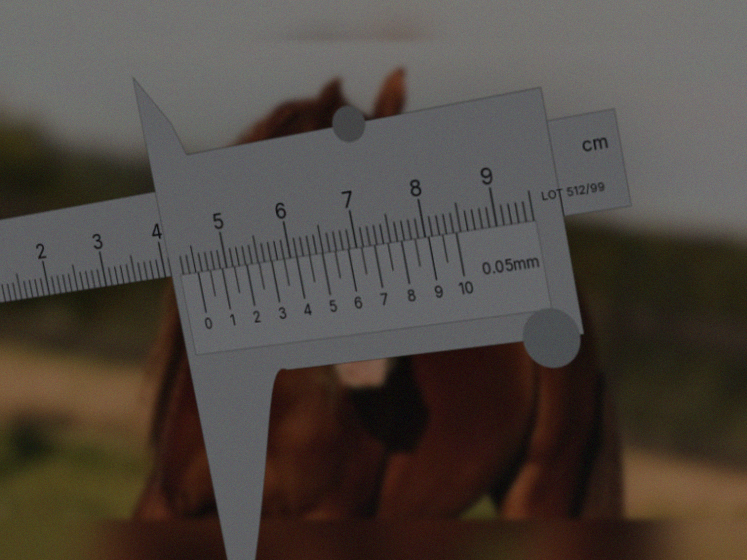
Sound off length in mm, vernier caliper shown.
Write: 45.4 mm
